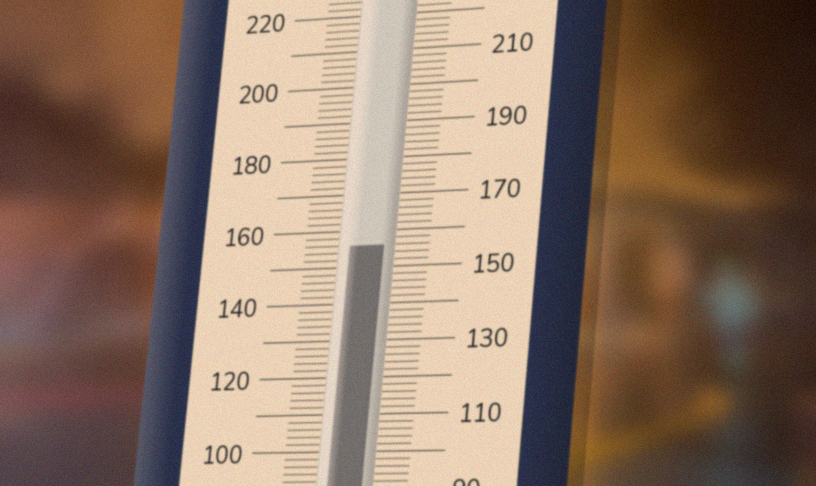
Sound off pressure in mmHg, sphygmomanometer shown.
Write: 156 mmHg
